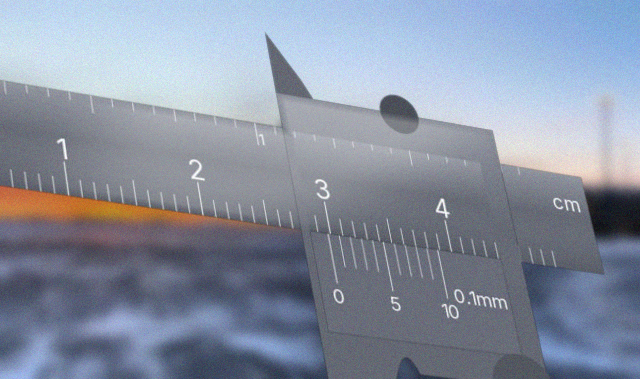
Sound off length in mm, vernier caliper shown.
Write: 29.8 mm
